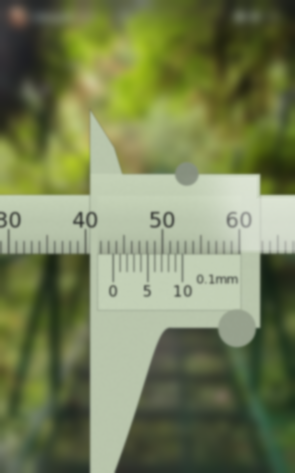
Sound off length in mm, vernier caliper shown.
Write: 43.6 mm
